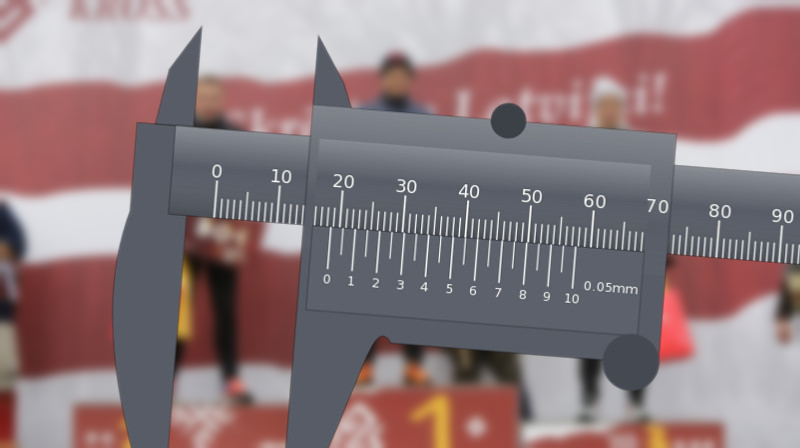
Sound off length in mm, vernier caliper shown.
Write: 18.6 mm
